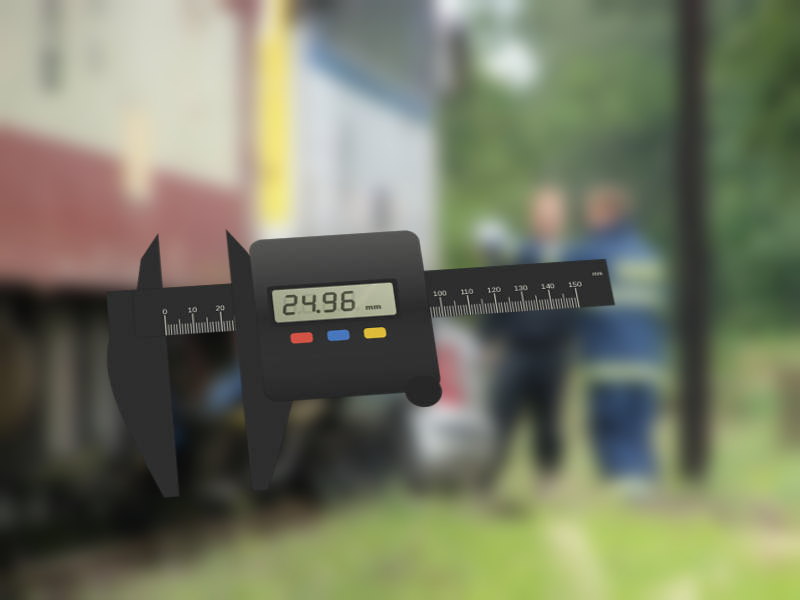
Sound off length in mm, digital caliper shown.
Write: 24.96 mm
